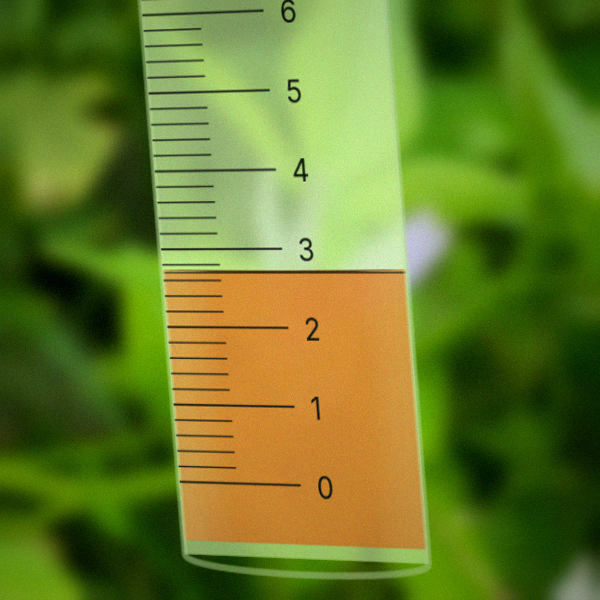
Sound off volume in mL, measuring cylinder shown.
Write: 2.7 mL
